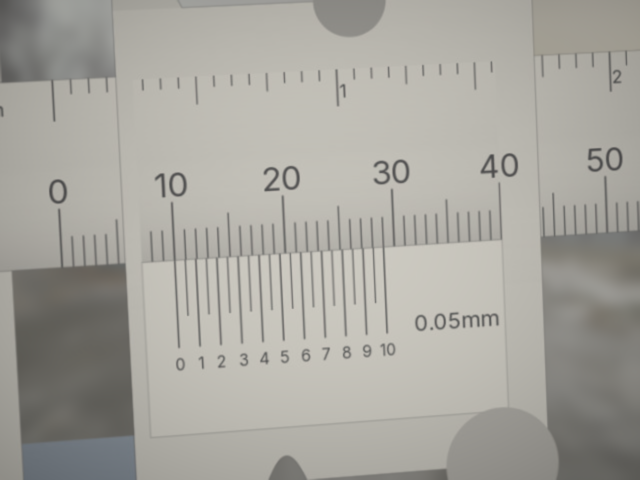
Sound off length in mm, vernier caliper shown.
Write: 10.0 mm
